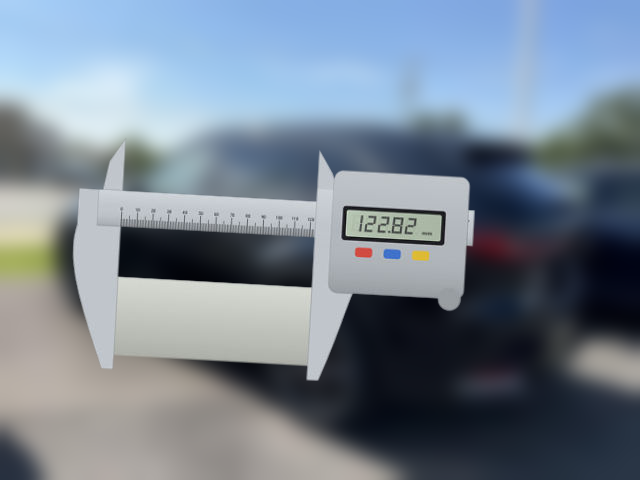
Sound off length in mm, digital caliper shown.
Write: 122.82 mm
